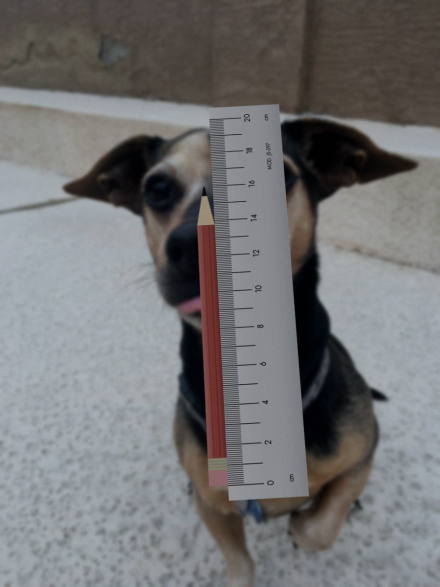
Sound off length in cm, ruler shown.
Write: 16 cm
